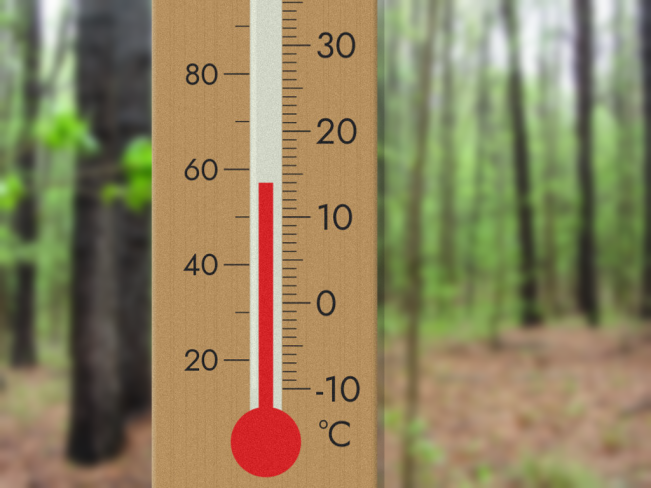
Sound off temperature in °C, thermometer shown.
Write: 14 °C
